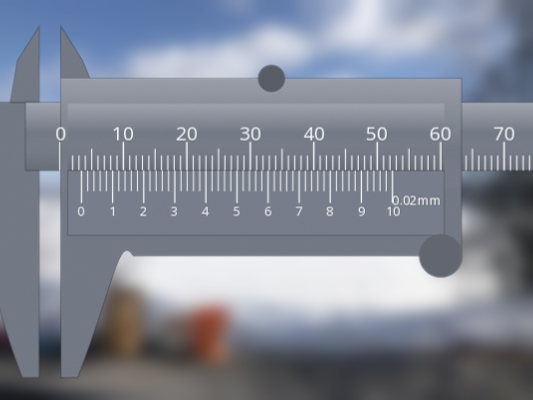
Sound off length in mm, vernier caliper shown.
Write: 3.4 mm
